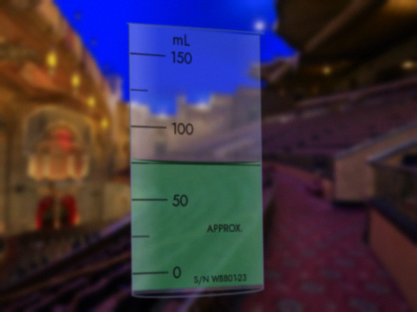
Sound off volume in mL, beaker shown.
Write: 75 mL
